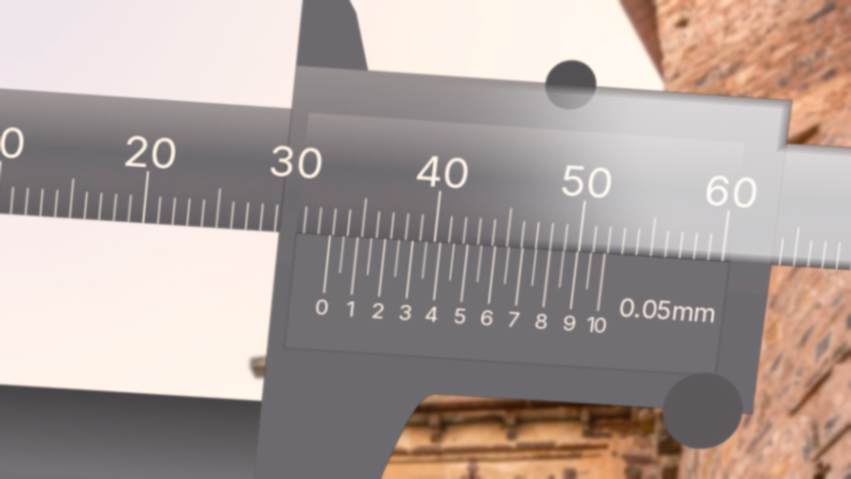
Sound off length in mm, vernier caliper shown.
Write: 32.8 mm
